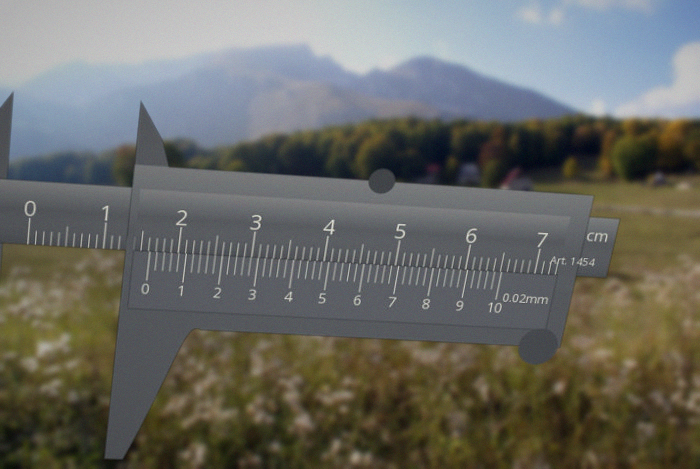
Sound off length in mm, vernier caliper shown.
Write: 16.2 mm
